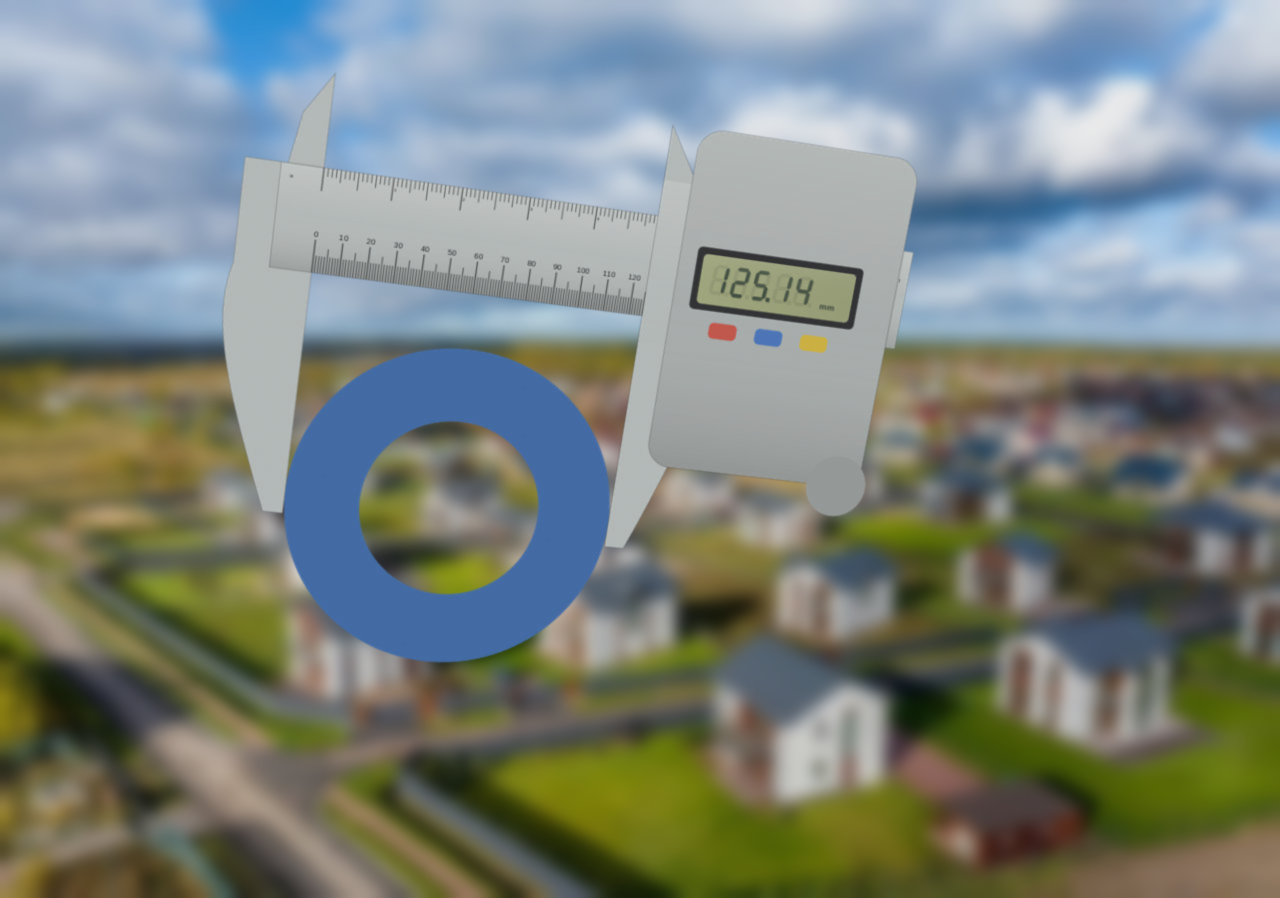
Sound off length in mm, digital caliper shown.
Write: 125.14 mm
